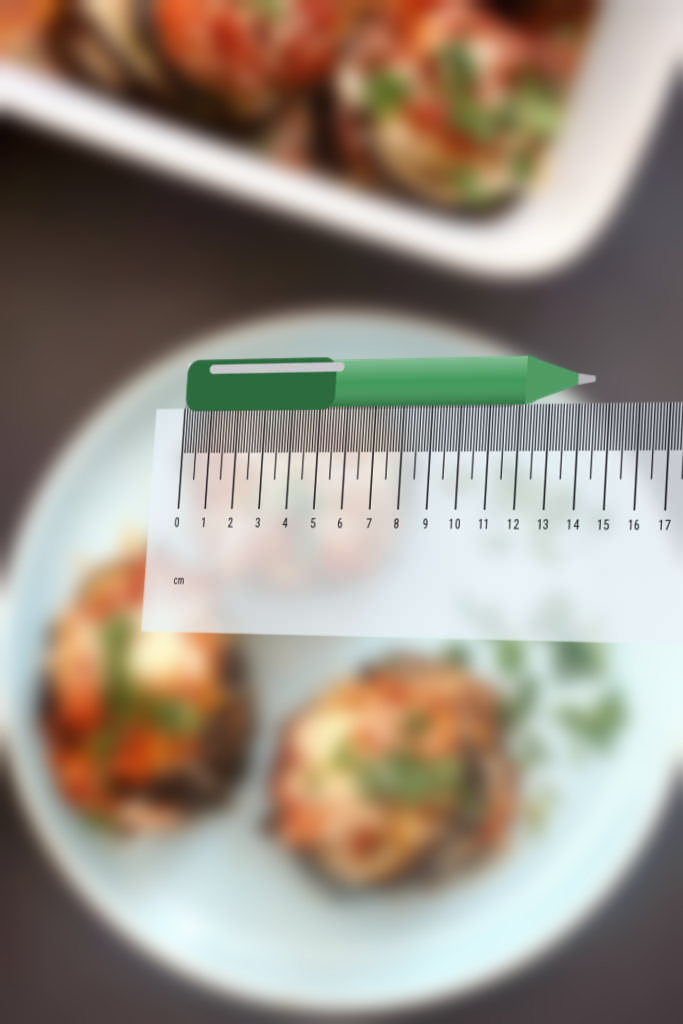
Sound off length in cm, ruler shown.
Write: 14.5 cm
